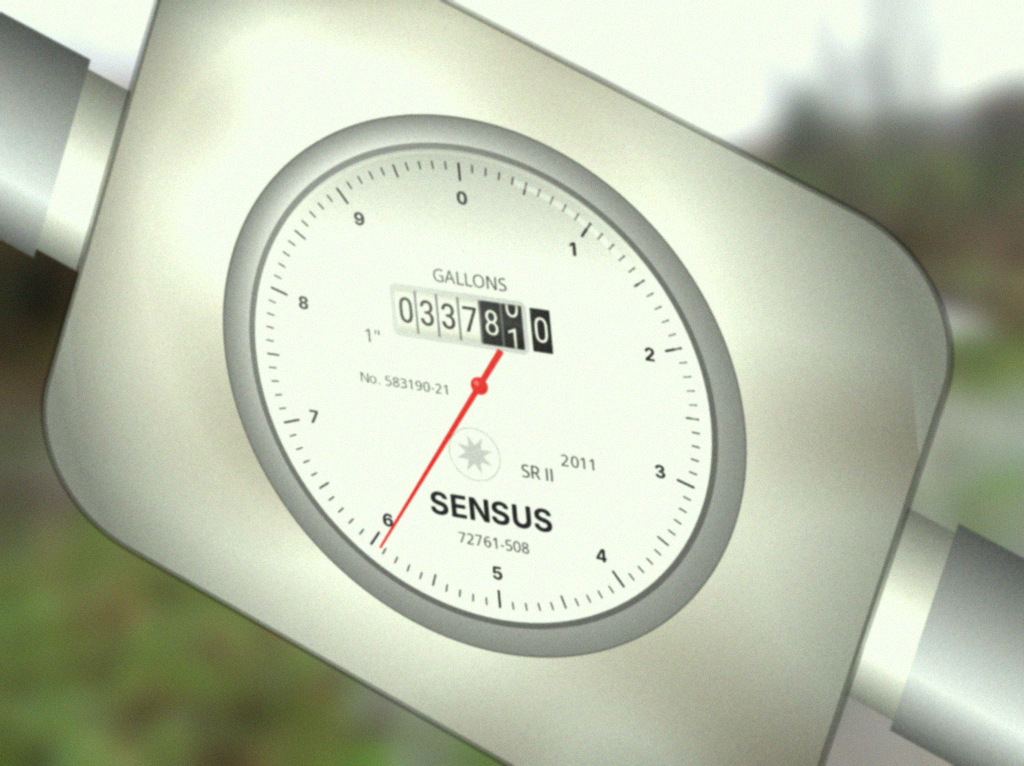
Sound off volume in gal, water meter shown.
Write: 337805.9 gal
